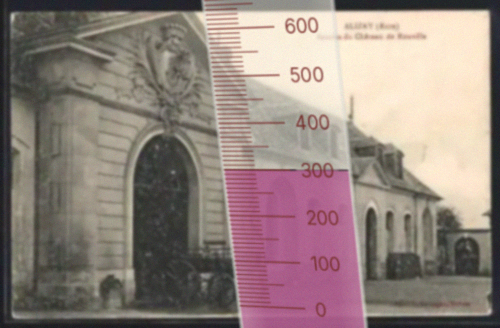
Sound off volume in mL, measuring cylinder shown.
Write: 300 mL
